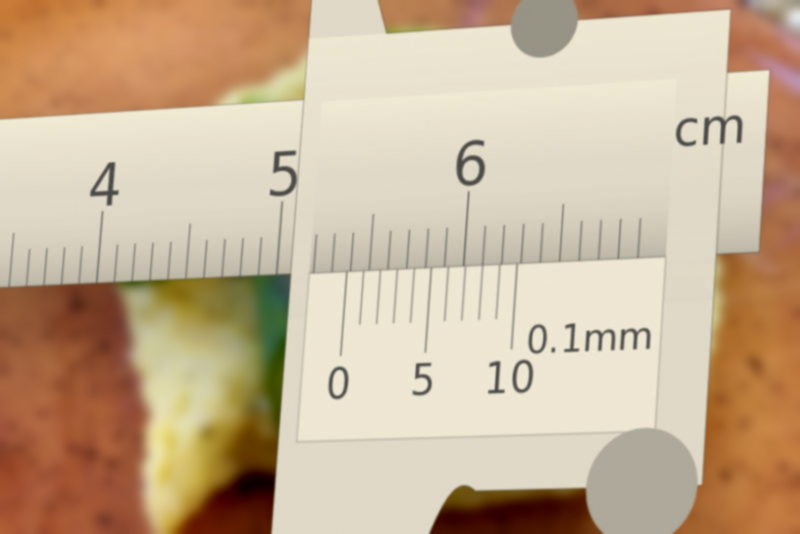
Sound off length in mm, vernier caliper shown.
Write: 53.8 mm
